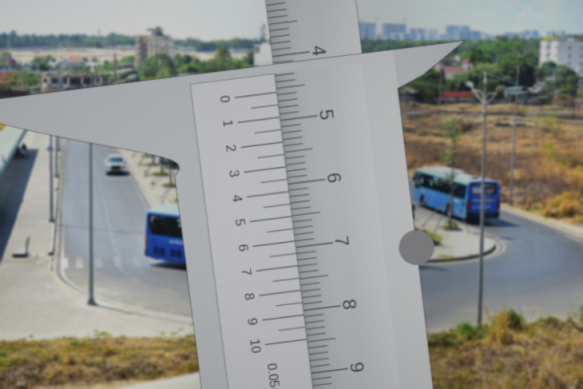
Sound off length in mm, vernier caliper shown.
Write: 45.6 mm
